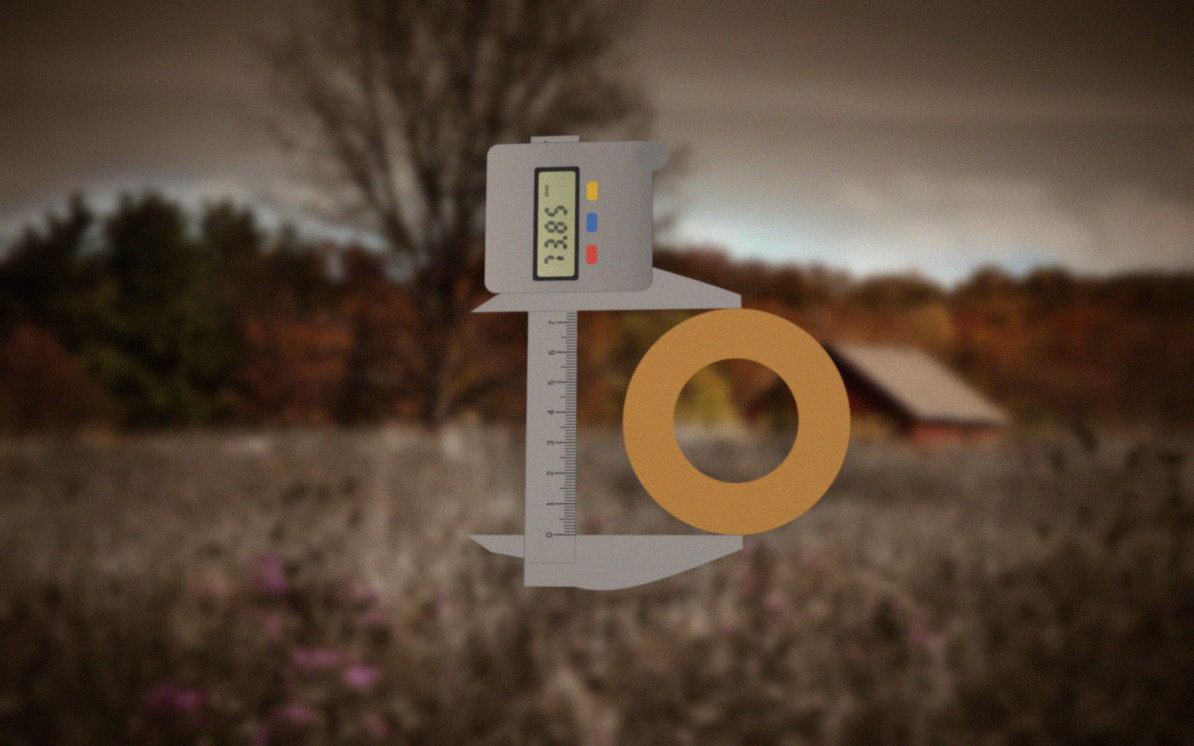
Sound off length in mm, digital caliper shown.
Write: 73.85 mm
